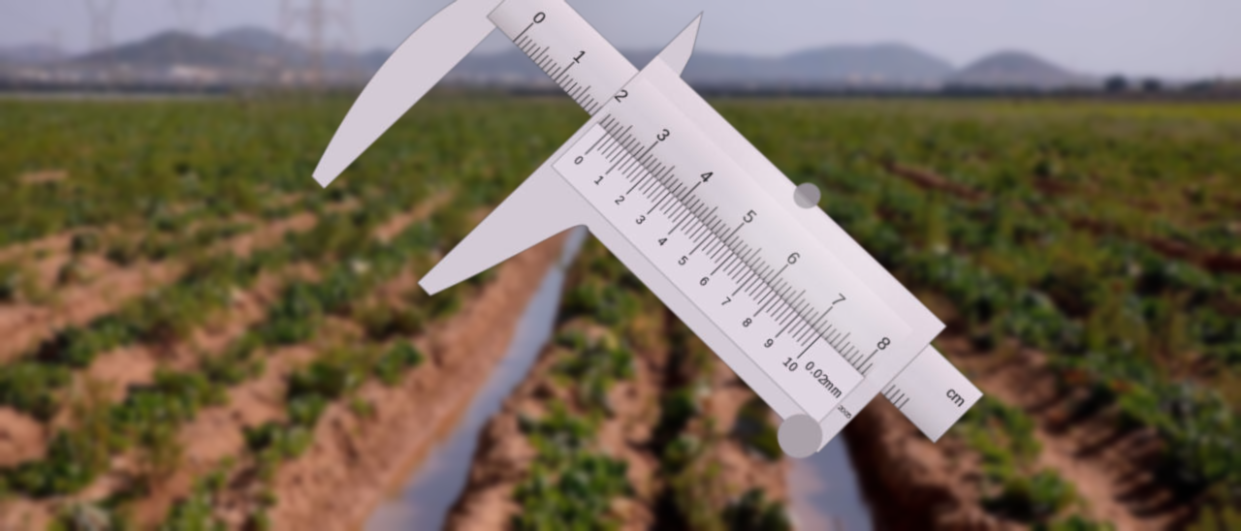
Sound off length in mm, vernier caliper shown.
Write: 23.0 mm
